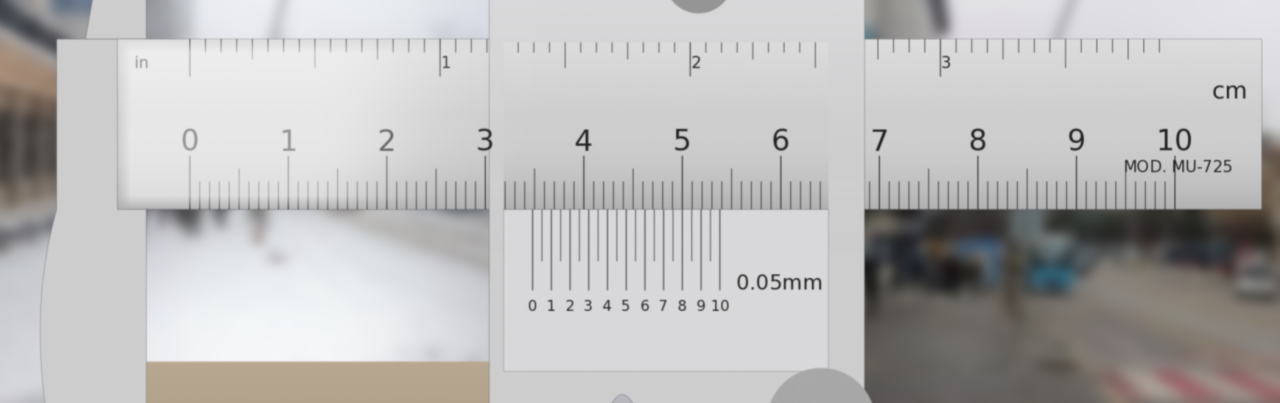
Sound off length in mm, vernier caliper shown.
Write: 34.8 mm
